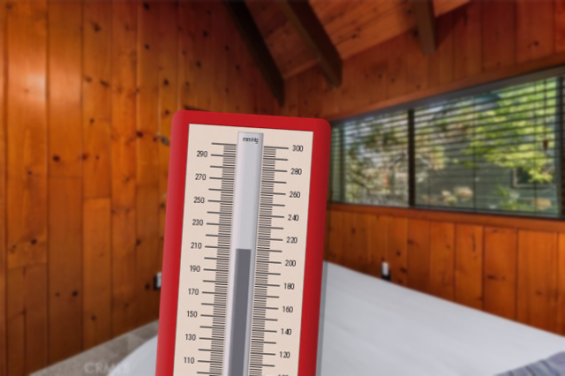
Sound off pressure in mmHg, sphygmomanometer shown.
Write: 210 mmHg
